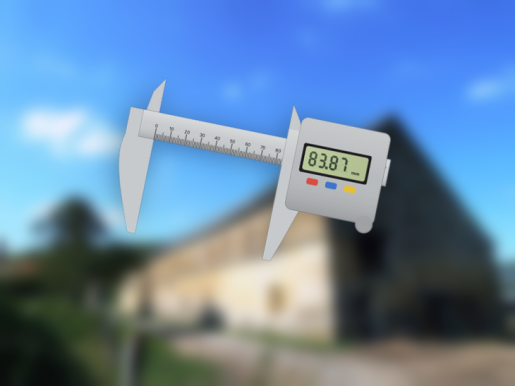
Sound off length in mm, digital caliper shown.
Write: 83.87 mm
